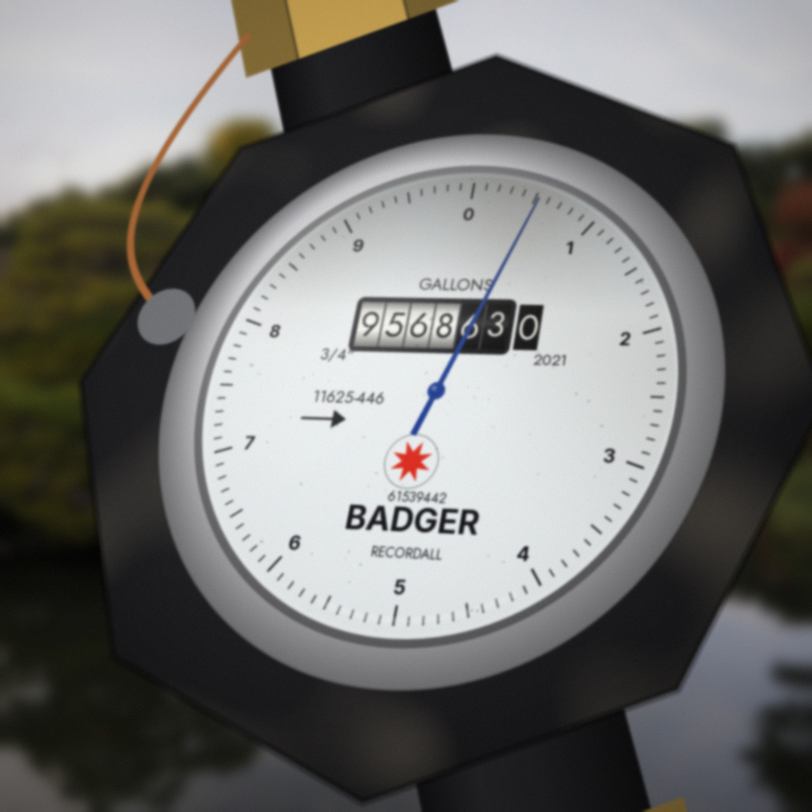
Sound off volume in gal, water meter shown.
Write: 9568630.5 gal
